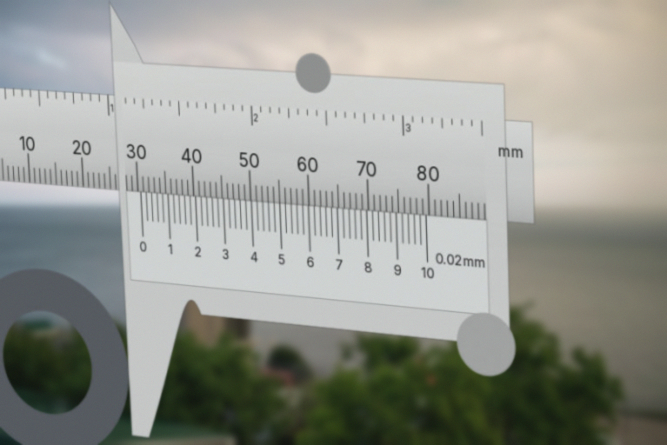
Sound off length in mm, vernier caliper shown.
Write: 30.5 mm
